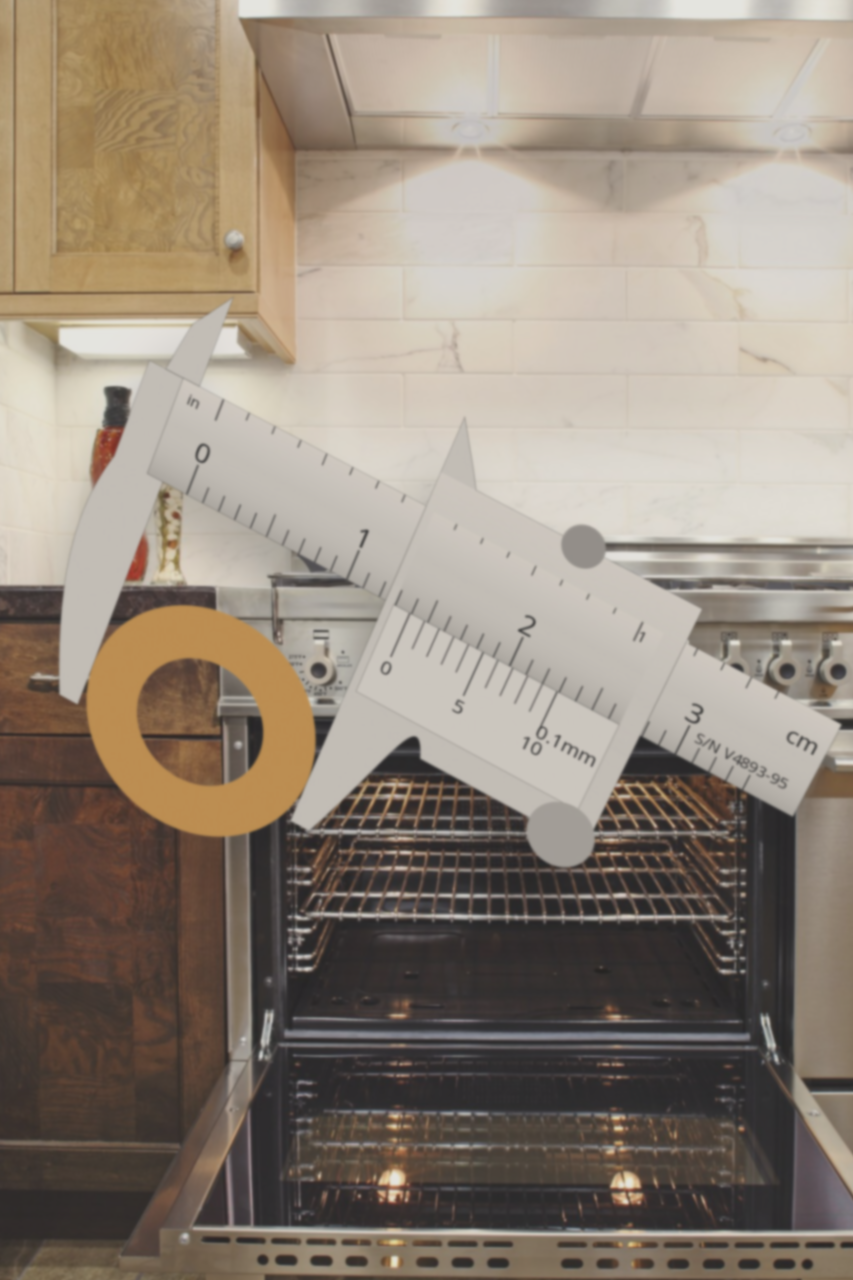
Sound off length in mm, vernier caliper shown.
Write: 13.9 mm
